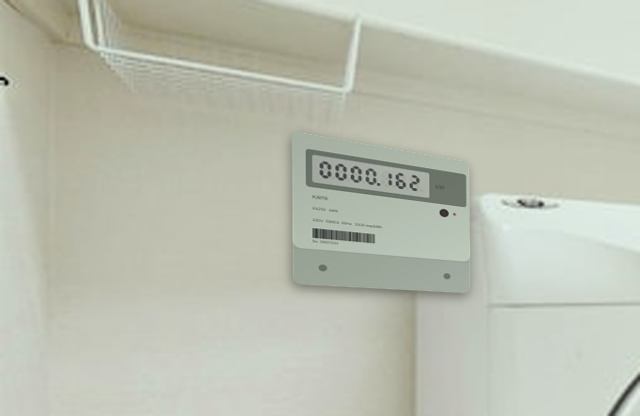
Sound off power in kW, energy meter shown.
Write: 0.162 kW
